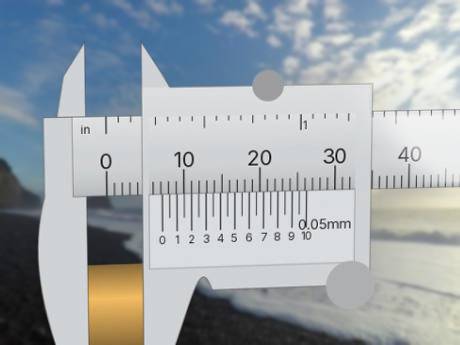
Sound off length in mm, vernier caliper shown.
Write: 7.2 mm
